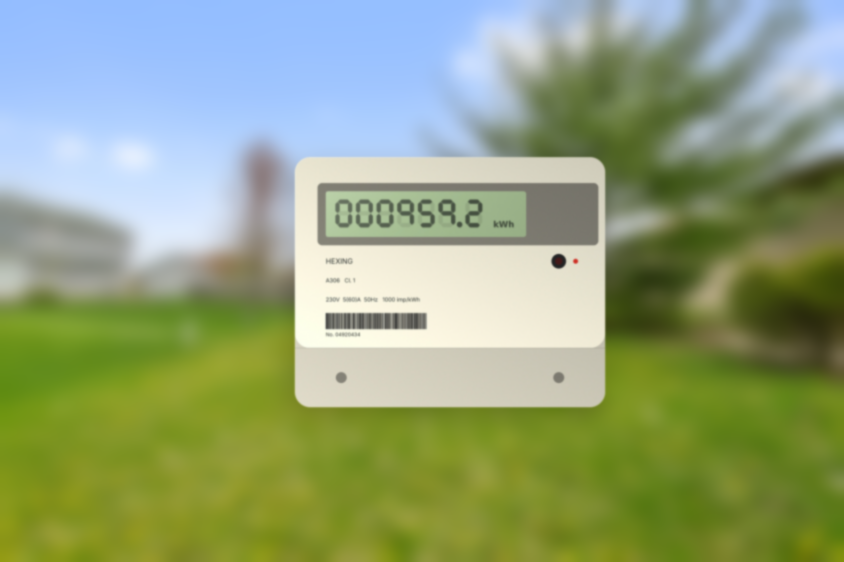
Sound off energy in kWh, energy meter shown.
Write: 959.2 kWh
